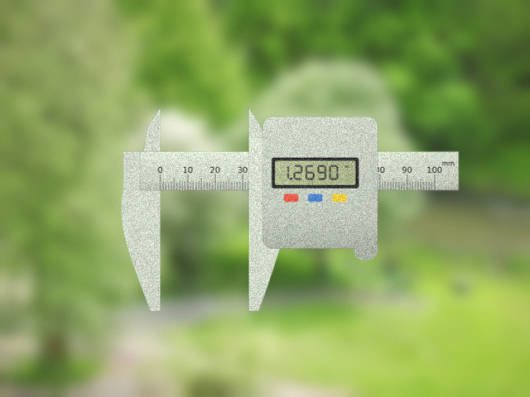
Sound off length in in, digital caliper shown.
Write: 1.2690 in
